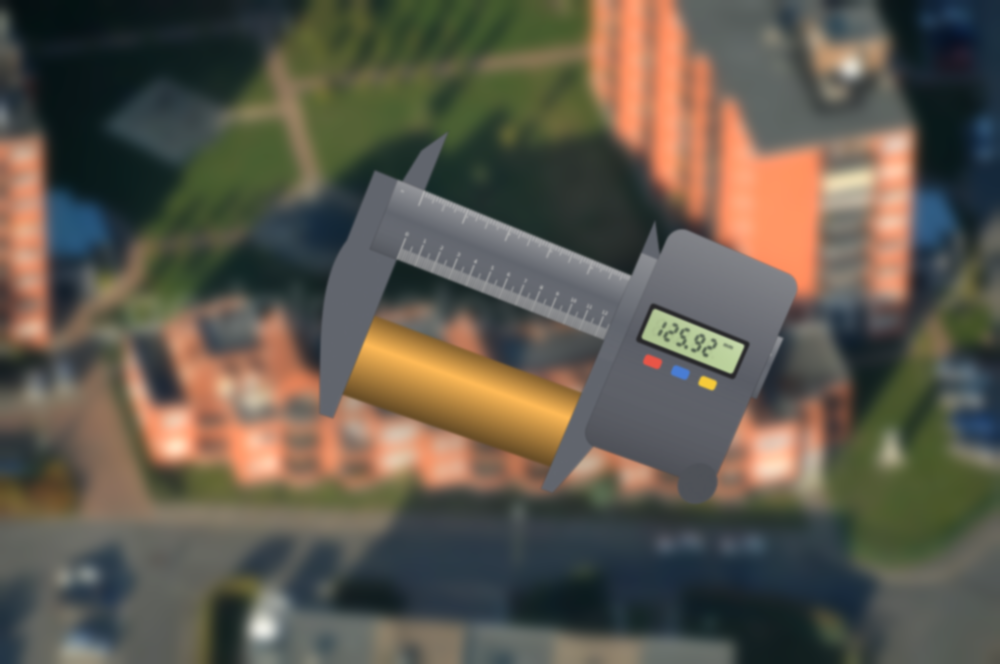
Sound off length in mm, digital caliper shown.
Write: 125.92 mm
